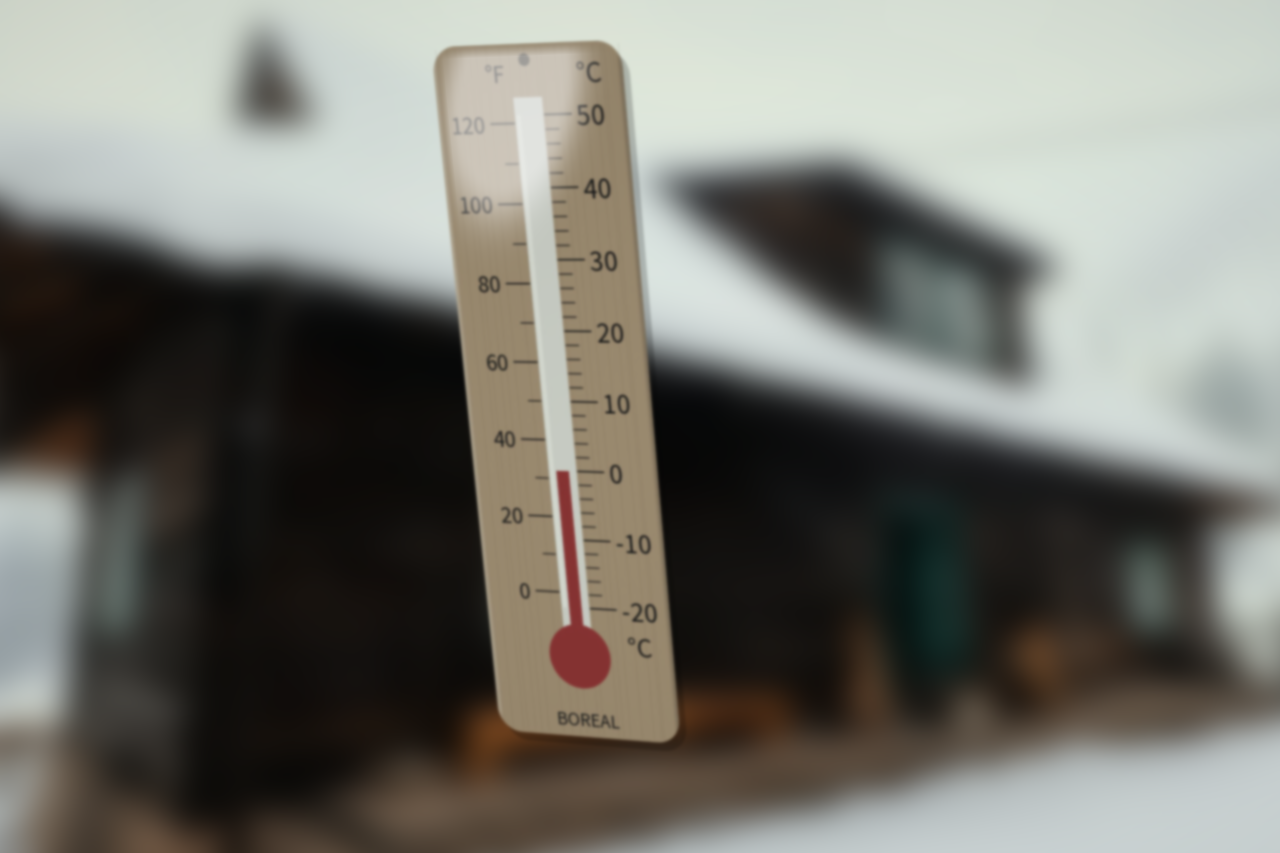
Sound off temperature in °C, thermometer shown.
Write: 0 °C
